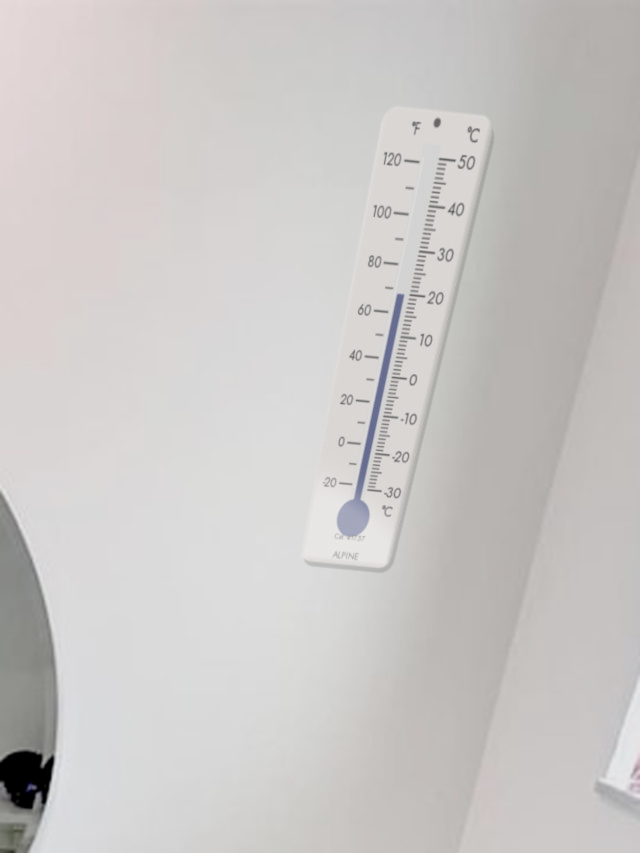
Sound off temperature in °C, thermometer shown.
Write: 20 °C
